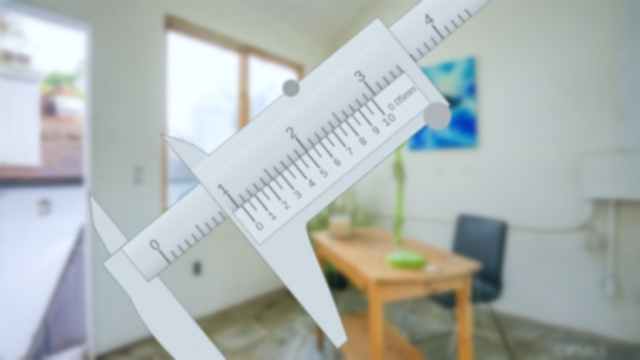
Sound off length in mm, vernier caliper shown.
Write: 10.4 mm
